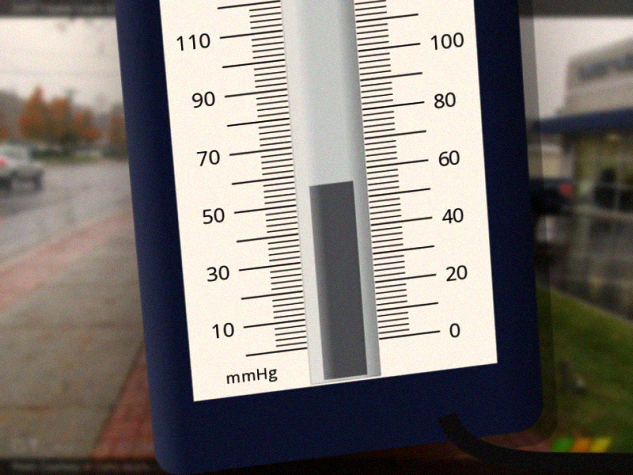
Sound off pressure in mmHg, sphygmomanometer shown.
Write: 56 mmHg
